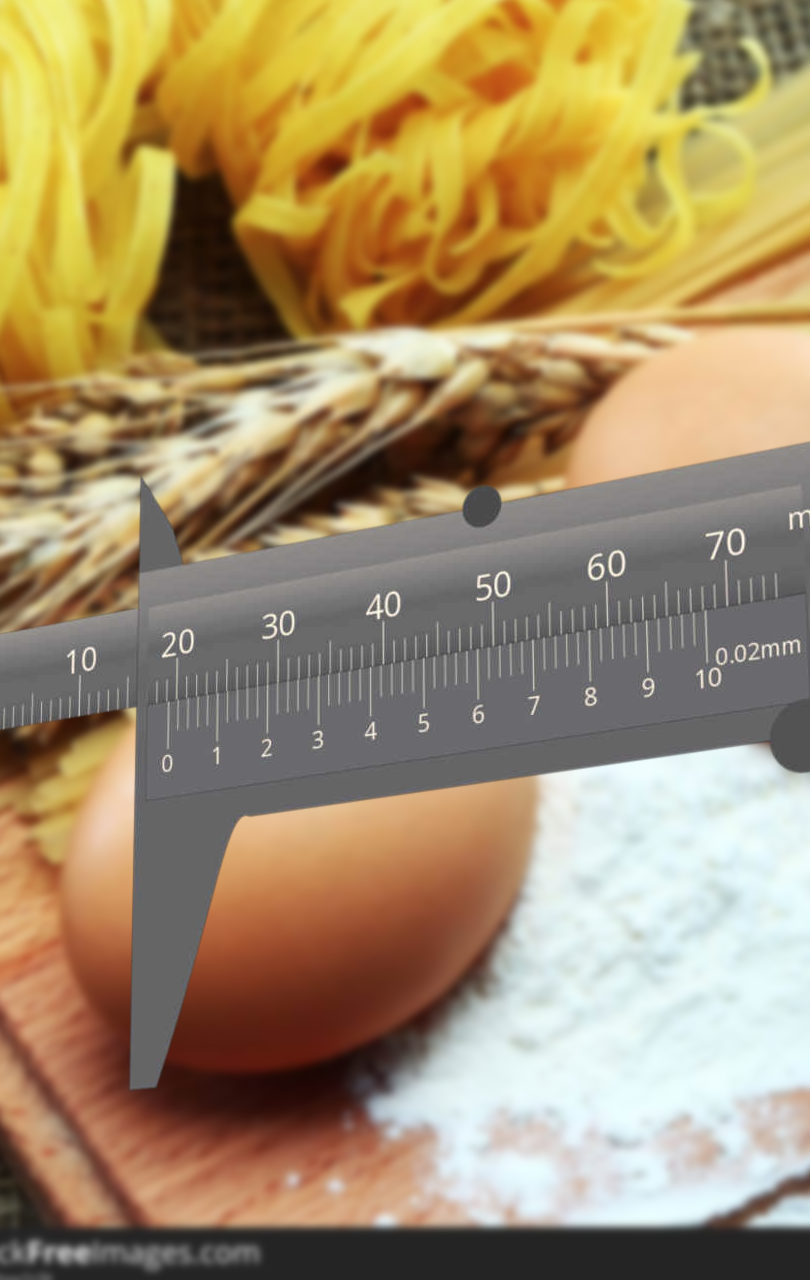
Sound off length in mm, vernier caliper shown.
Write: 19.2 mm
